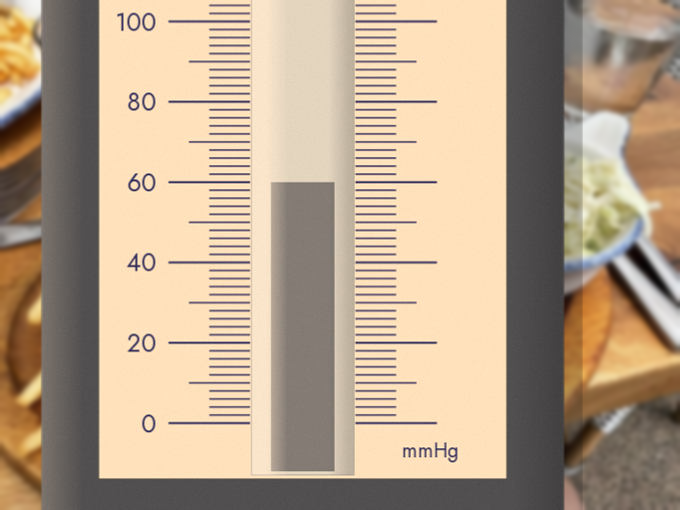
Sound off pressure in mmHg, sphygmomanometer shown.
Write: 60 mmHg
